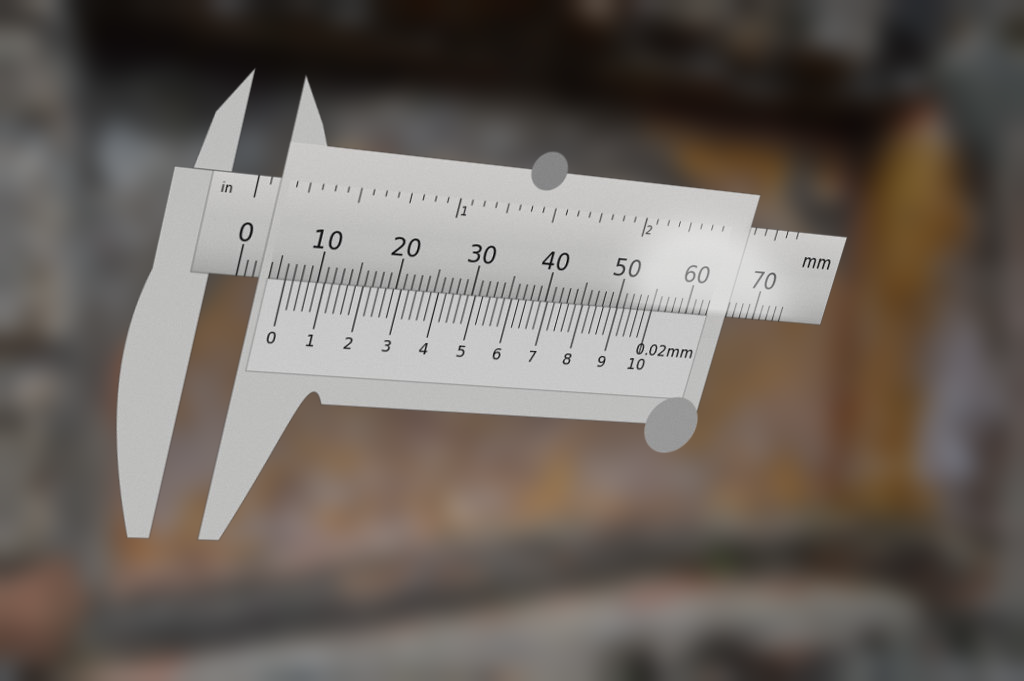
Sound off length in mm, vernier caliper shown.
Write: 6.0 mm
